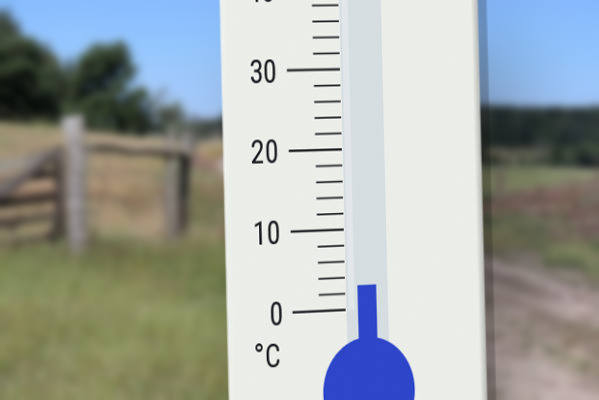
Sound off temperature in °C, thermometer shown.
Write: 3 °C
